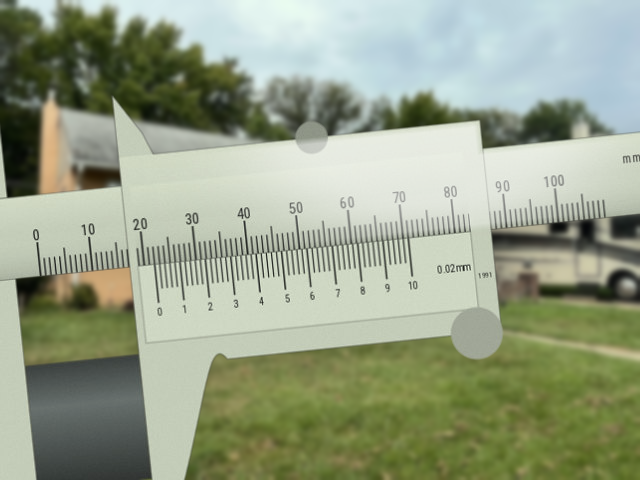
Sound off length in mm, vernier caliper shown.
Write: 22.0 mm
